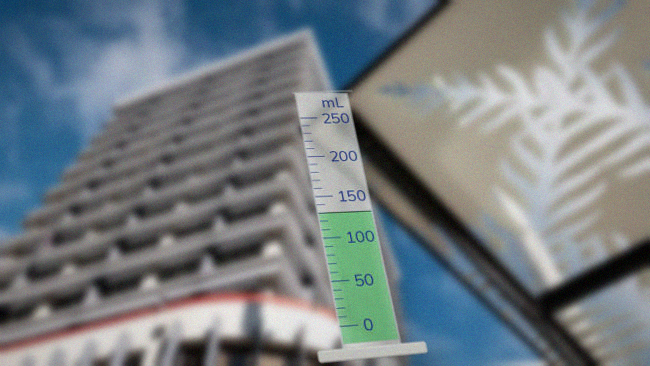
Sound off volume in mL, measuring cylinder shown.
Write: 130 mL
